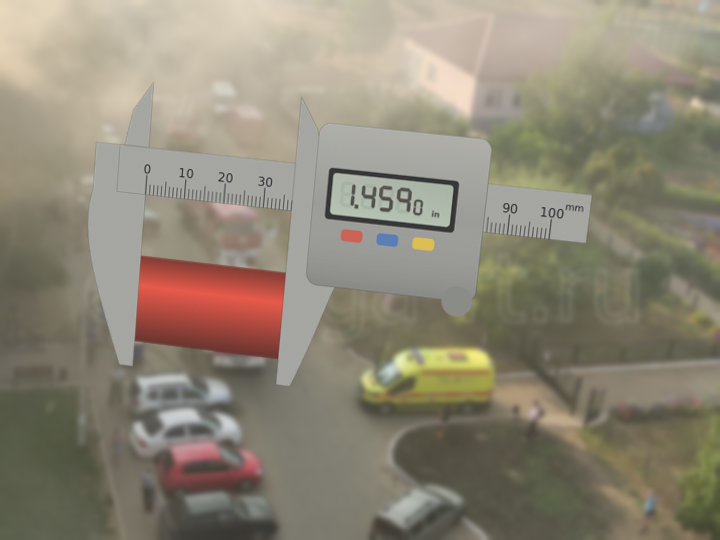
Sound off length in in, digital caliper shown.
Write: 1.4590 in
